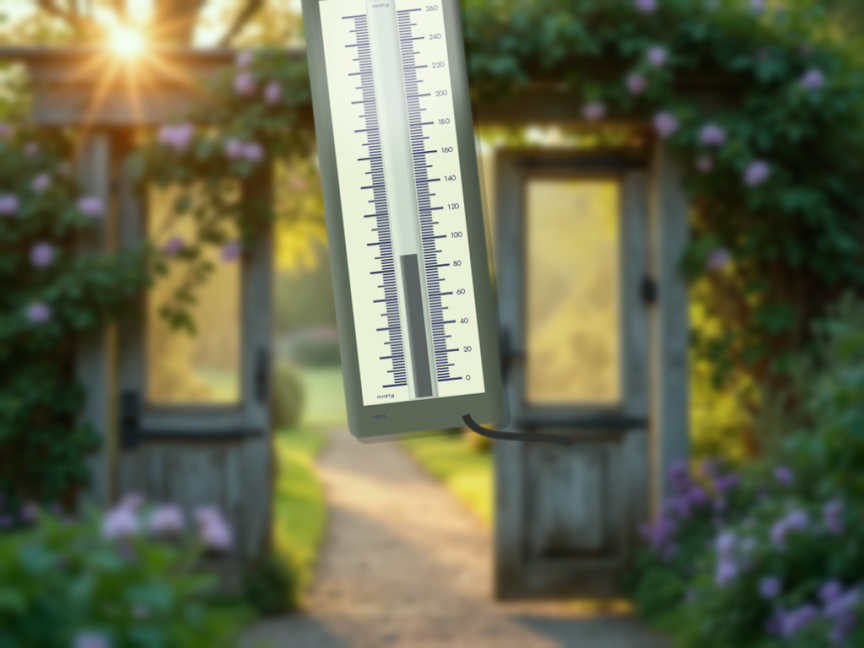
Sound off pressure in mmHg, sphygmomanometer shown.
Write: 90 mmHg
